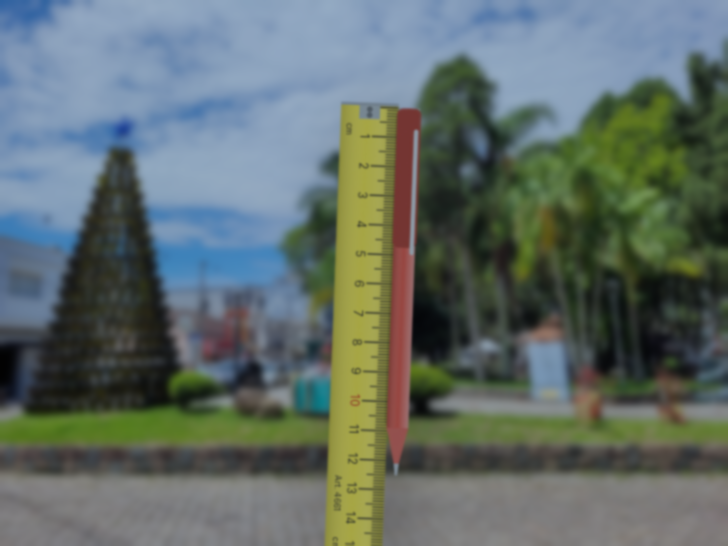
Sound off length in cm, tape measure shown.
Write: 12.5 cm
